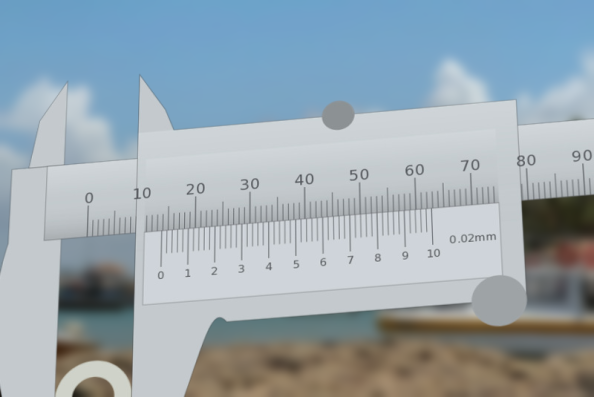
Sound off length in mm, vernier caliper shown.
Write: 13.8 mm
